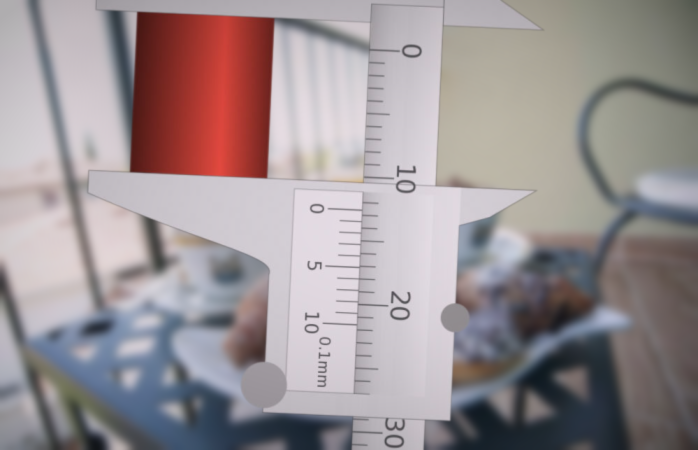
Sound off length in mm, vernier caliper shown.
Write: 12.6 mm
